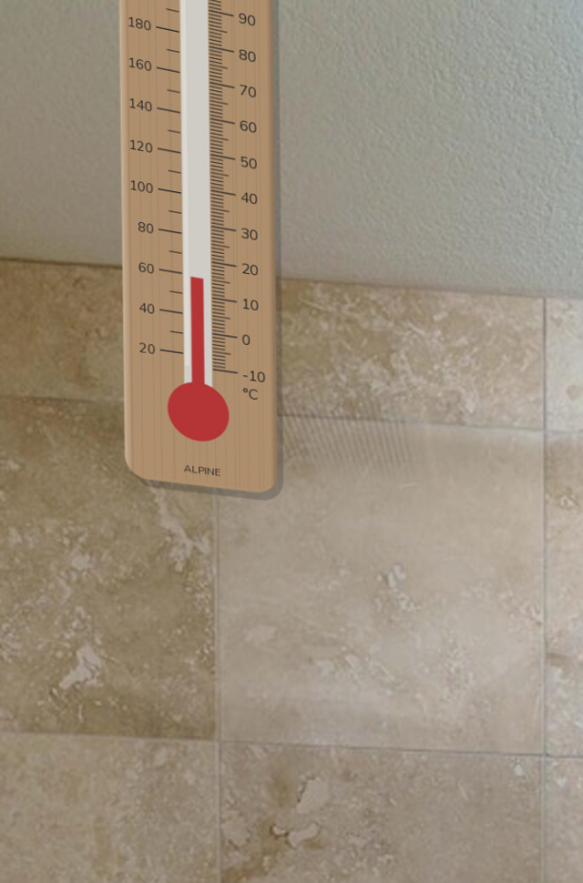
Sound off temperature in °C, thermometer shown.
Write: 15 °C
